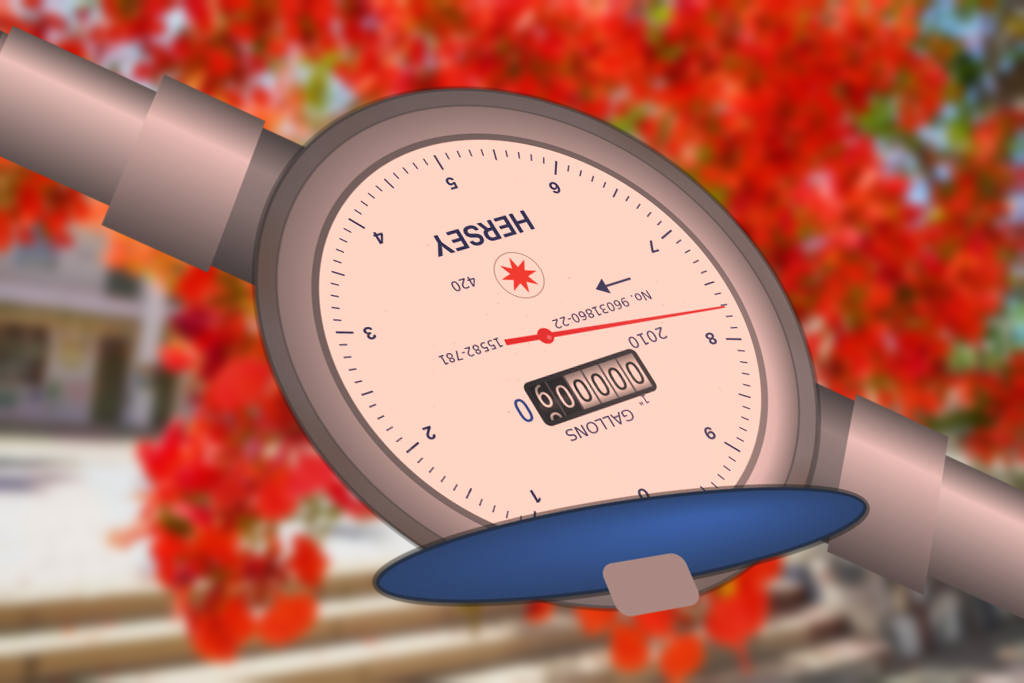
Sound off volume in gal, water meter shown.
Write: 87.7 gal
